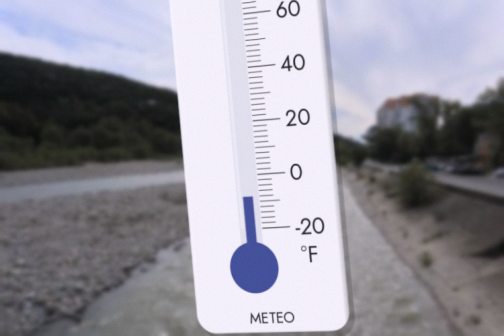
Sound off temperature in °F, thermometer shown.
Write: -8 °F
